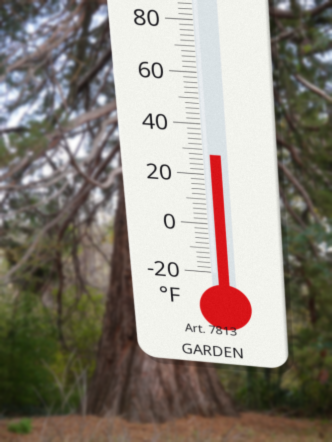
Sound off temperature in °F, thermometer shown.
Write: 28 °F
